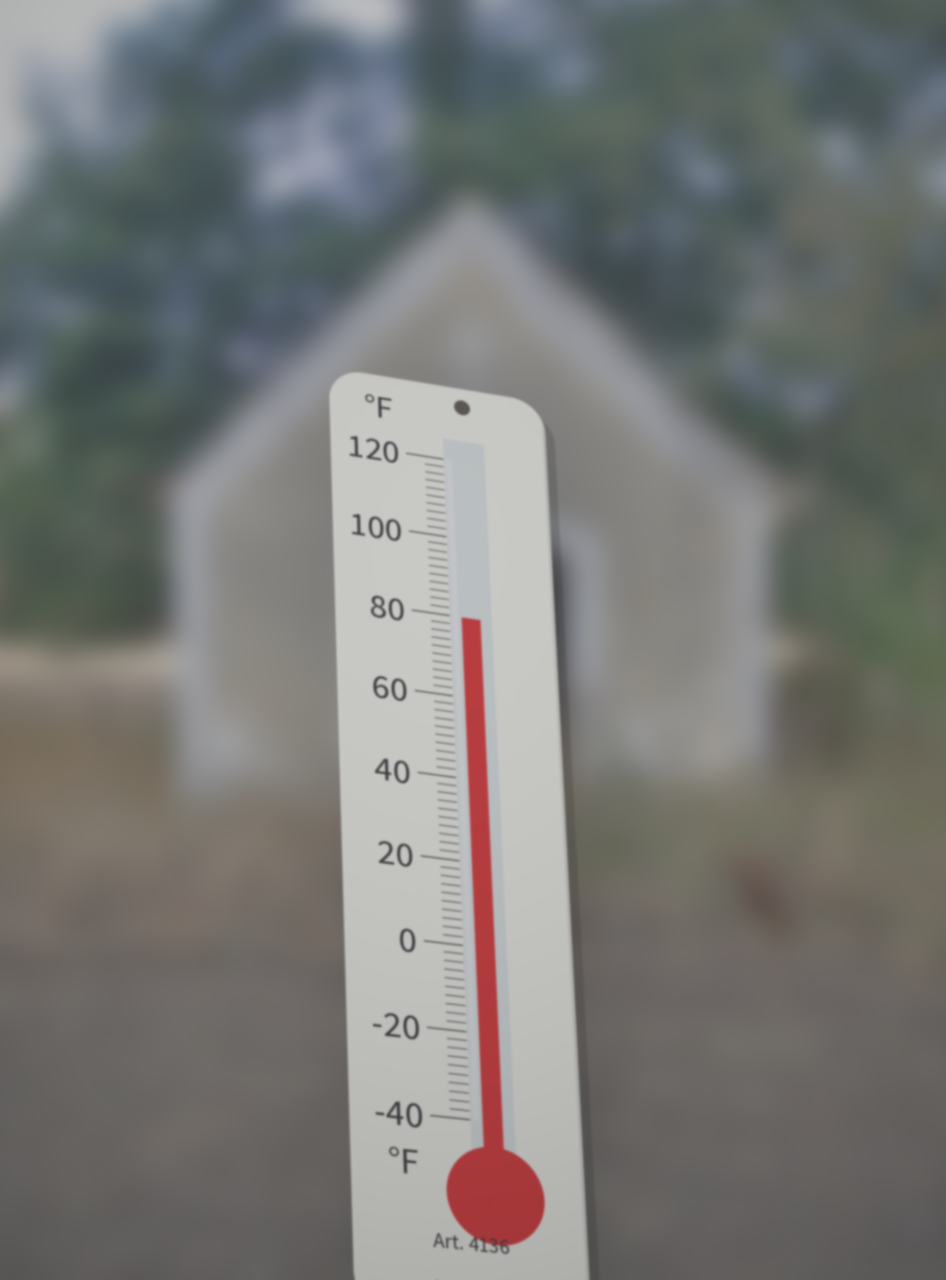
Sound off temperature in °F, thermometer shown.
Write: 80 °F
